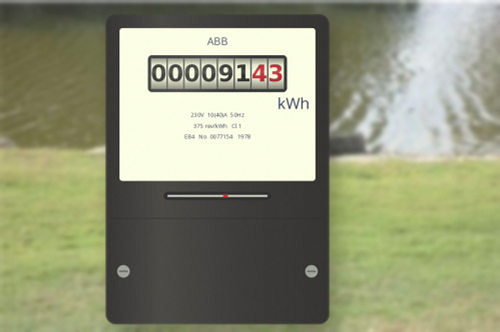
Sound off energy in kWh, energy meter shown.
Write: 91.43 kWh
